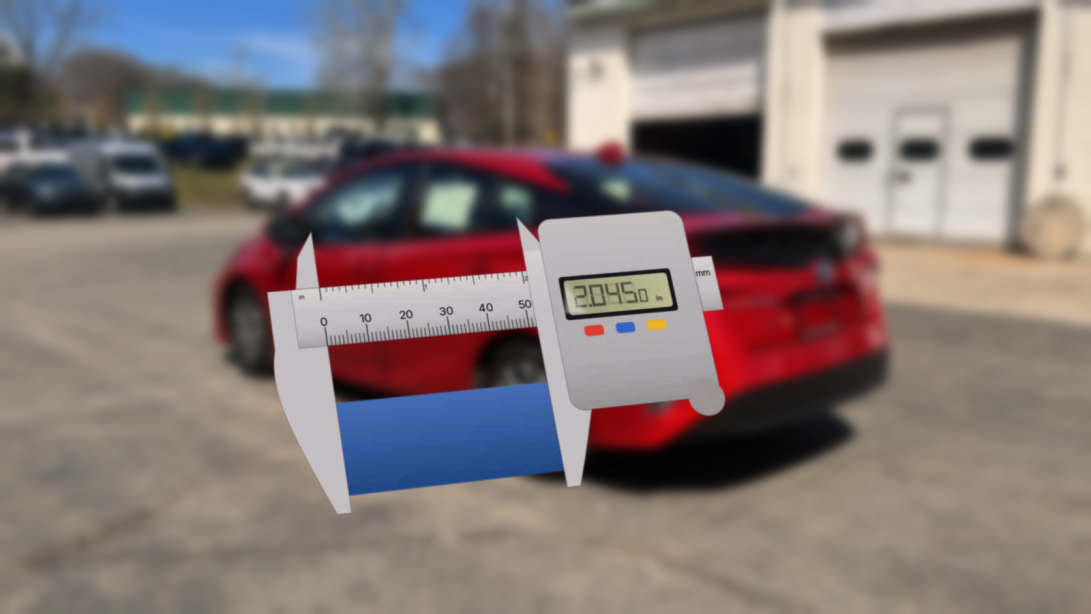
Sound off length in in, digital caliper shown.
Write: 2.0450 in
